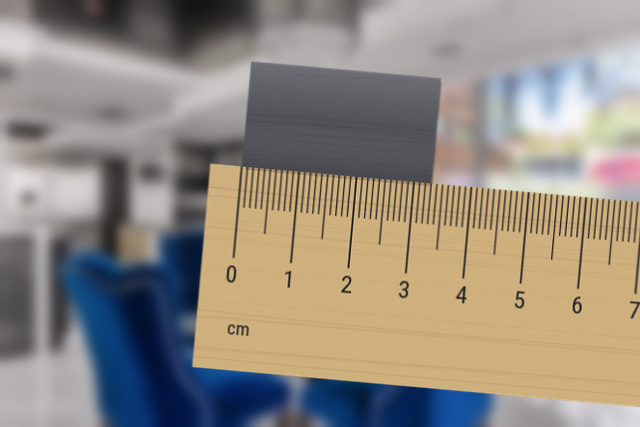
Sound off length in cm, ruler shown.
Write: 3.3 cm
